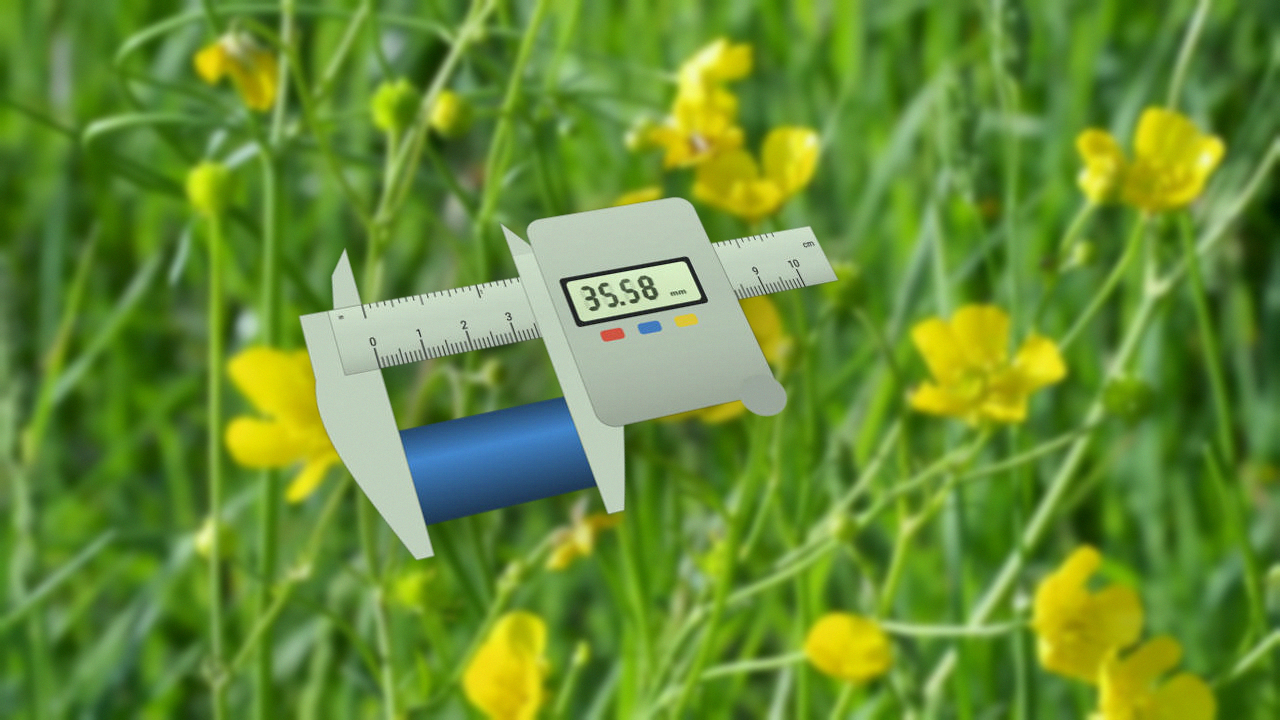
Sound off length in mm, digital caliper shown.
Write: 35.58 mm
